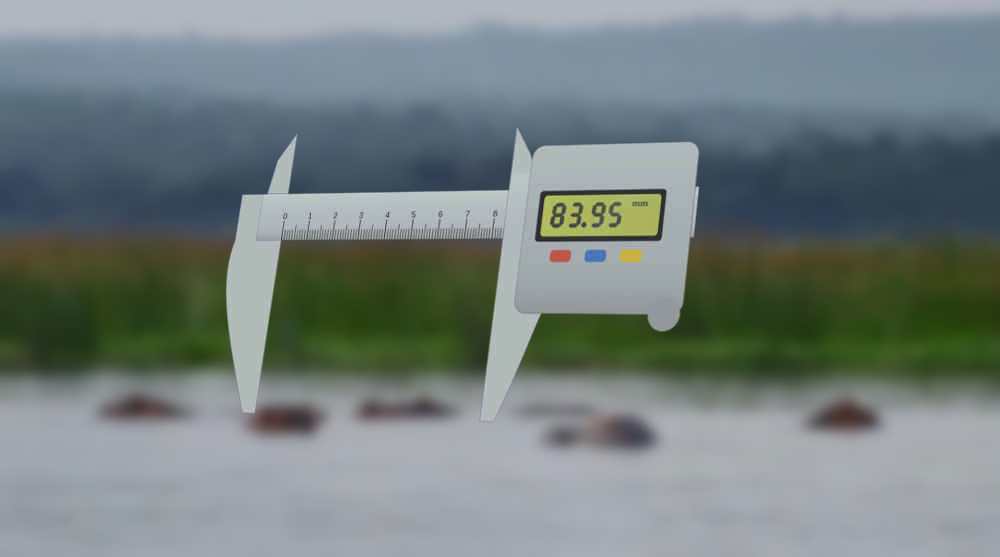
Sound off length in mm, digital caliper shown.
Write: 83.95 mm
